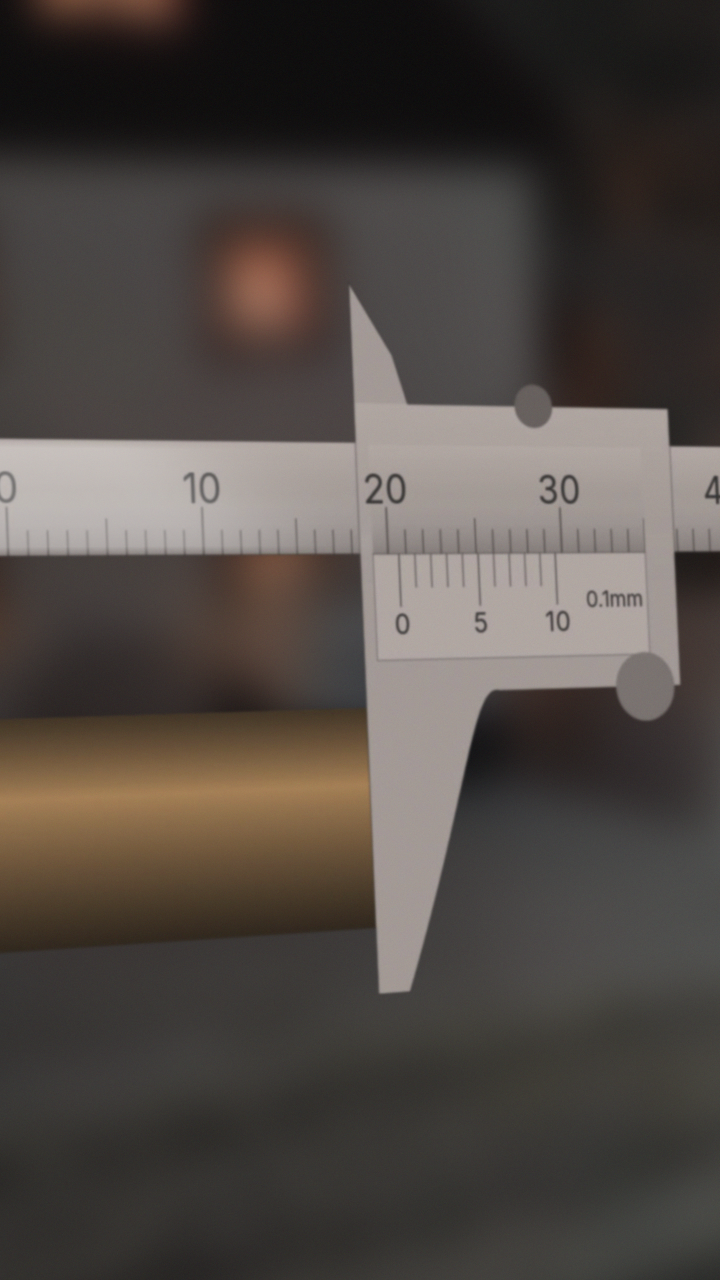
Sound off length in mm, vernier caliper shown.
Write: 20.6 mm
